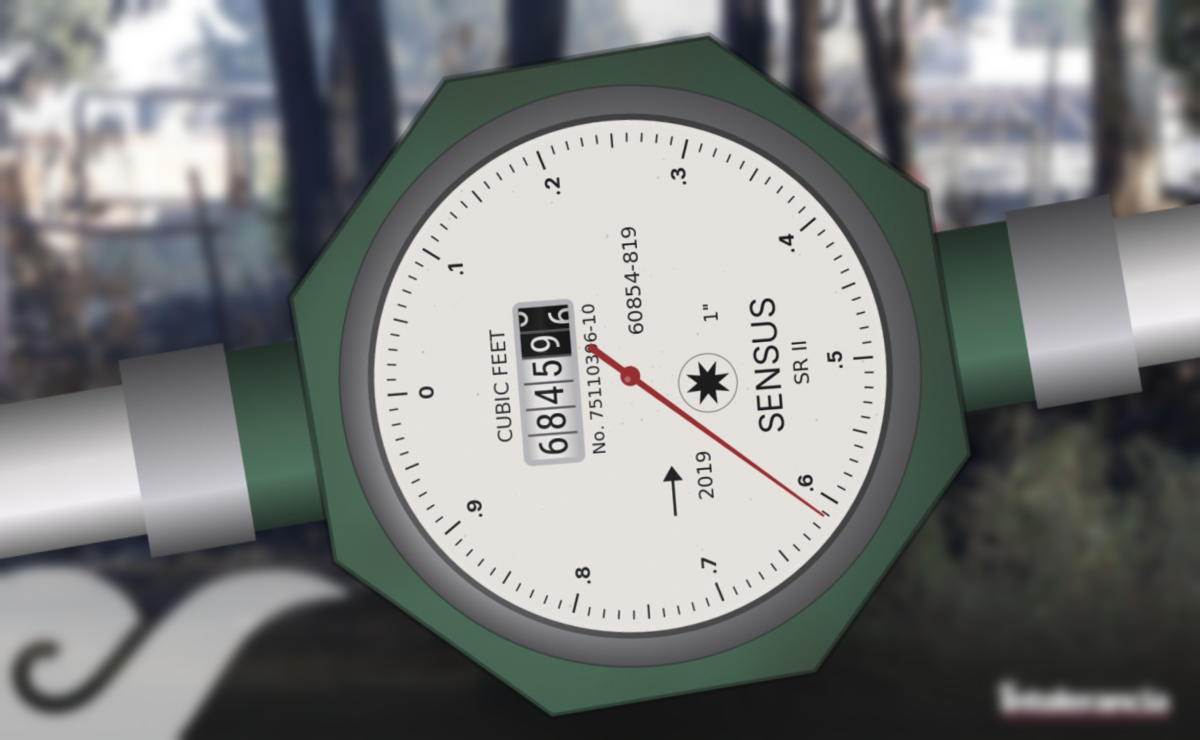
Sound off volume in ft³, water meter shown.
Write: 684595.61 ft³
